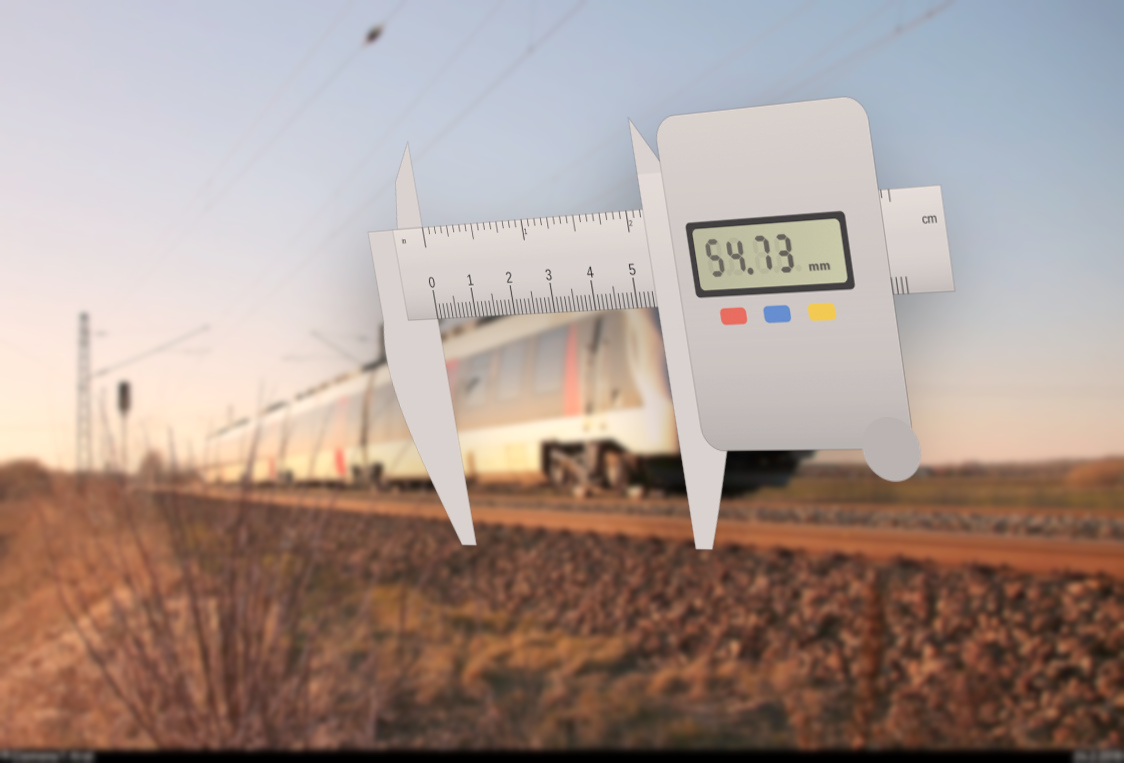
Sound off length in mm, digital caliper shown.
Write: 54.73 mm
